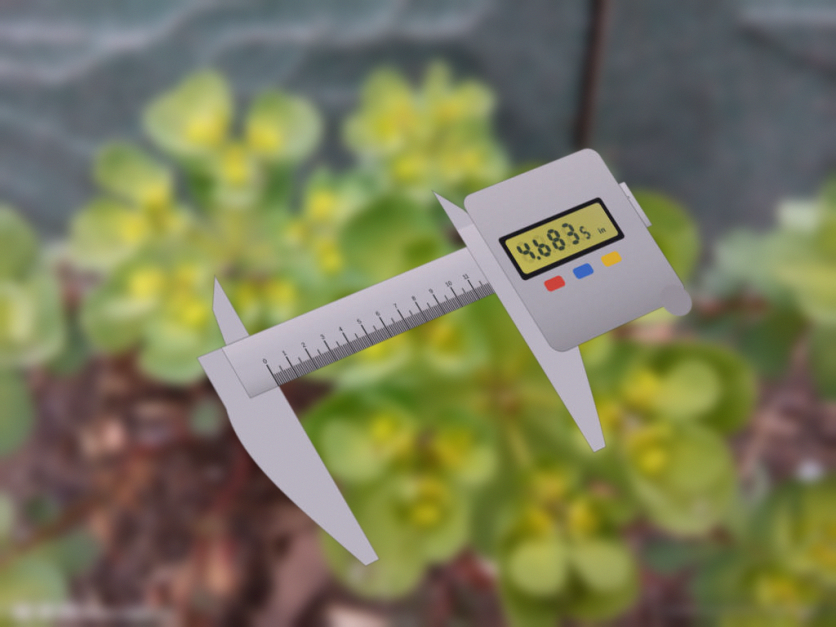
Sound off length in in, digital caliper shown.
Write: 4.6835 in
